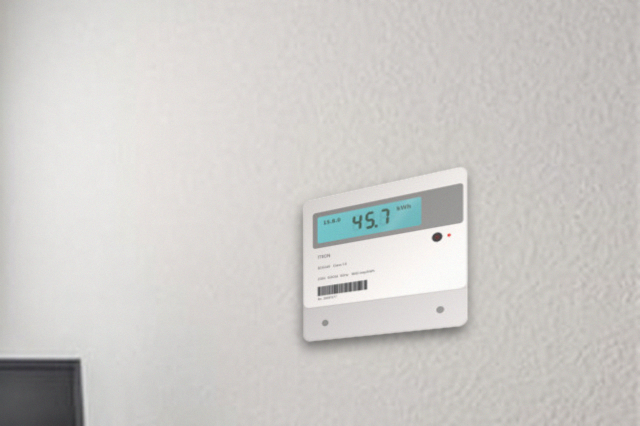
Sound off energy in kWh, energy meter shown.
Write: 45.7 kWh
